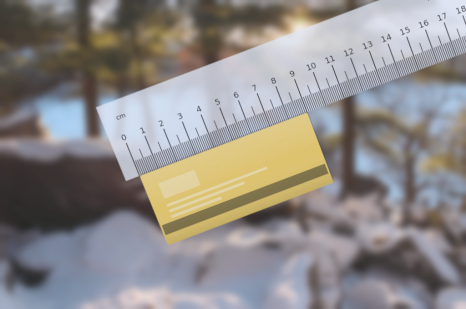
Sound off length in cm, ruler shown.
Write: 9 cm
